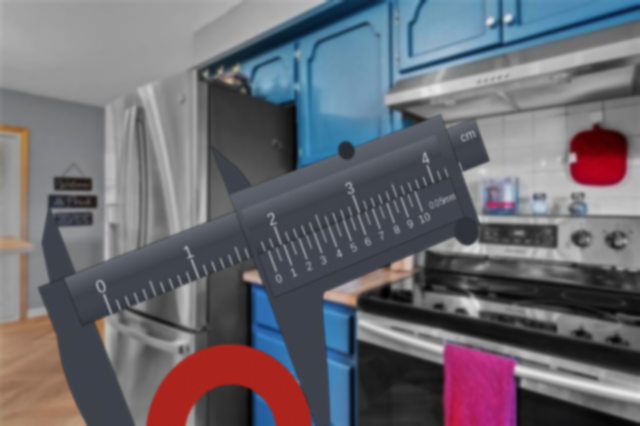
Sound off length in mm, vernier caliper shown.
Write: 18.4 mm
